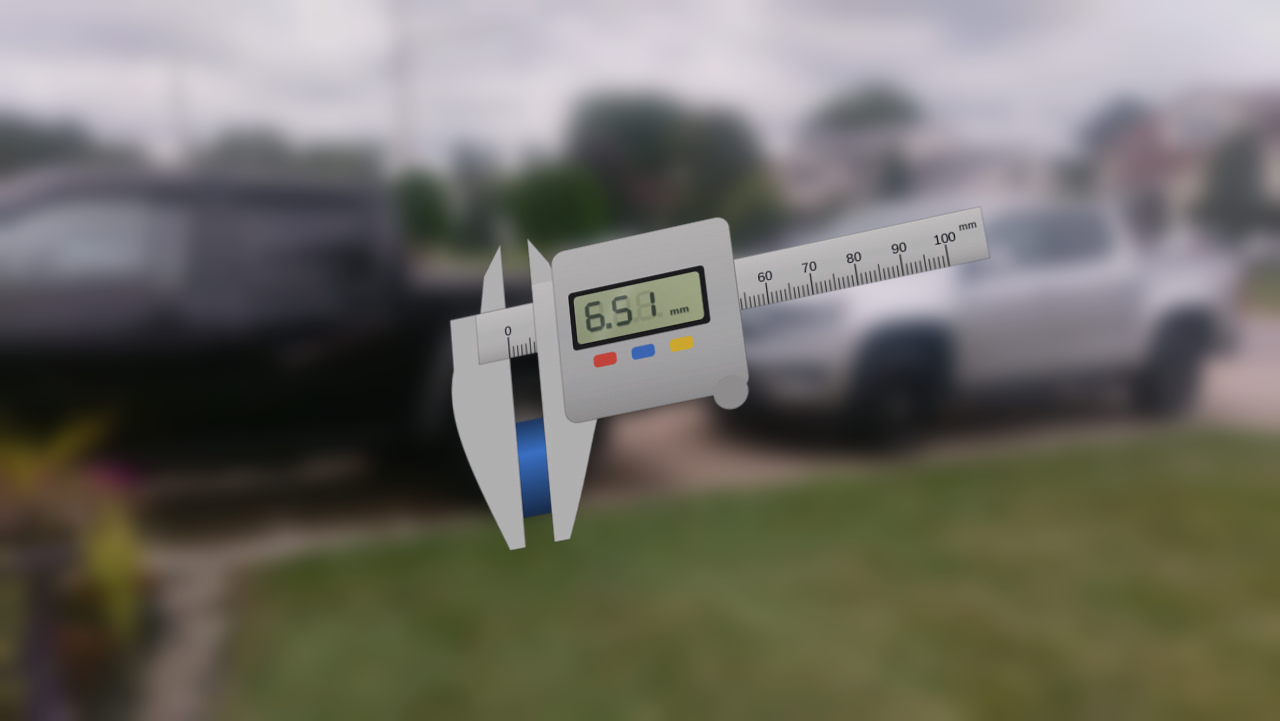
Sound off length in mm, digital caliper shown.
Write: 6.51 mm
